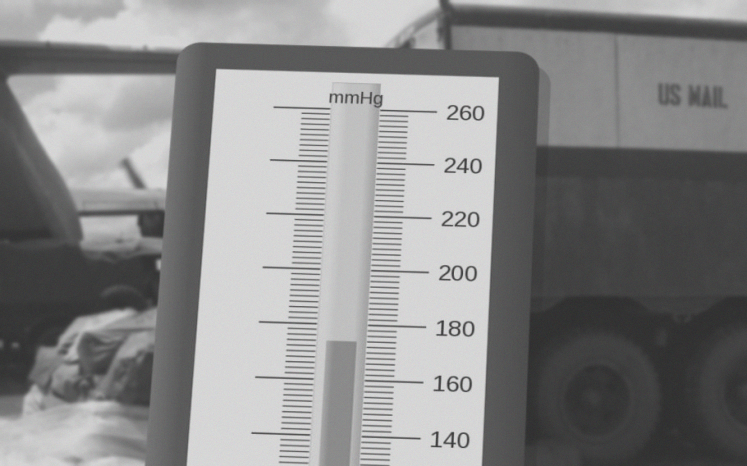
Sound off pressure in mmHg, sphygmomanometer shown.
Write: 174 mmHg
